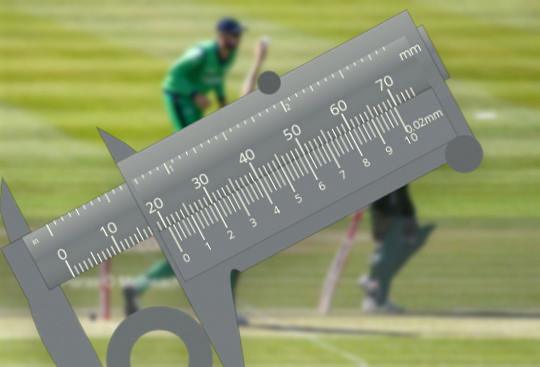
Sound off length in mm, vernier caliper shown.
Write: 20.5 mm
